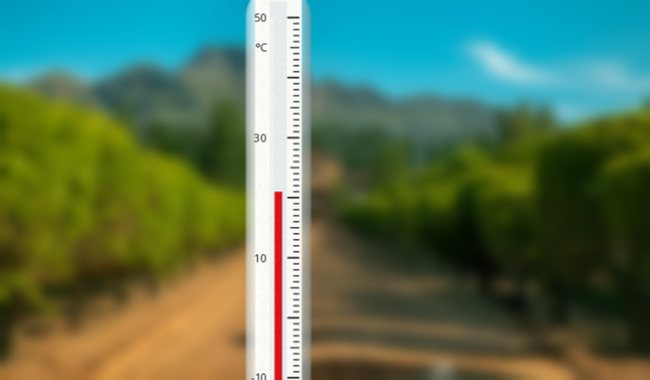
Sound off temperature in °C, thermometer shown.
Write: 21 °C
